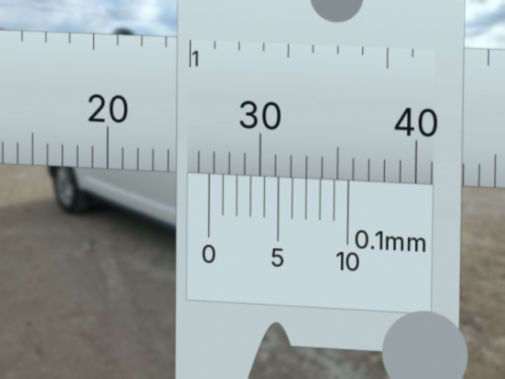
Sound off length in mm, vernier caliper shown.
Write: 26.7 mm
